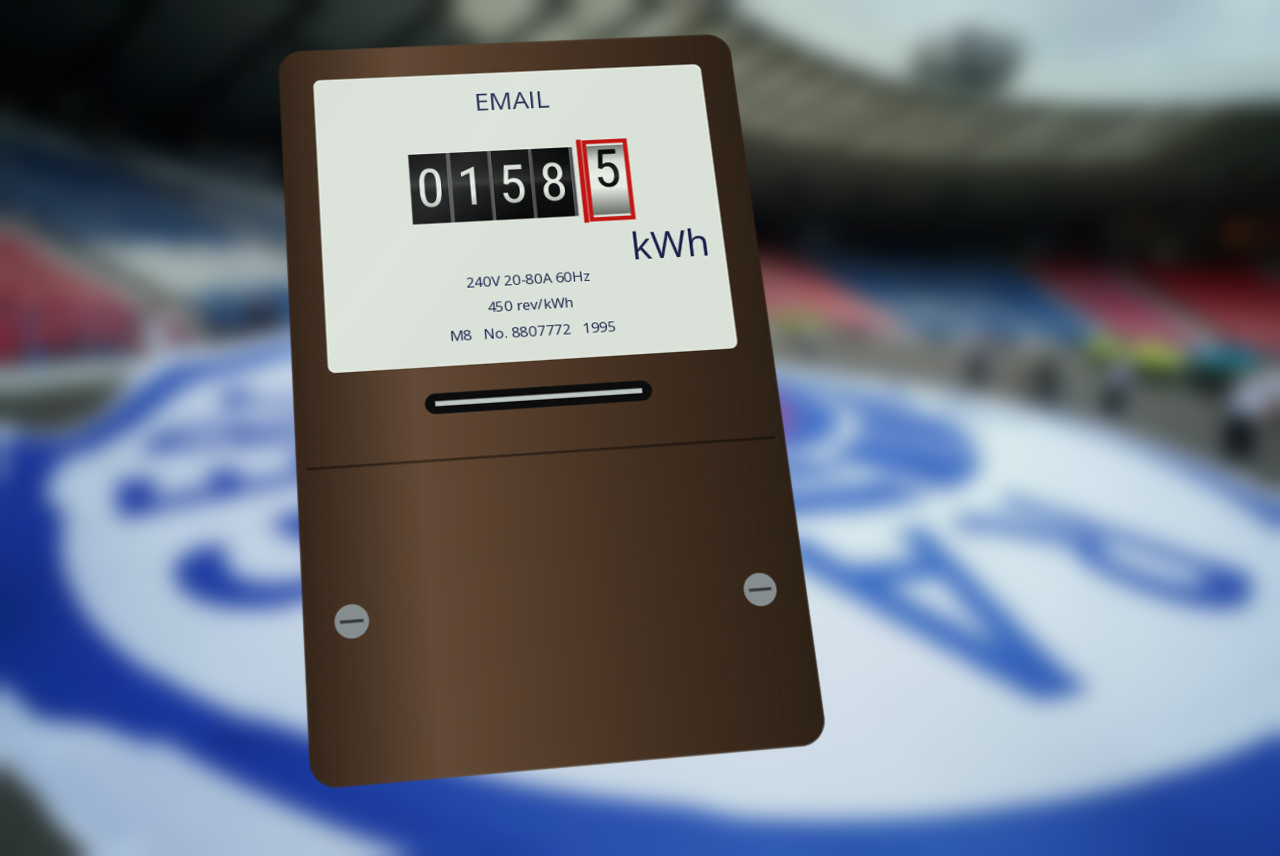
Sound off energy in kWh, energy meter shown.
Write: 158.5 kWh
